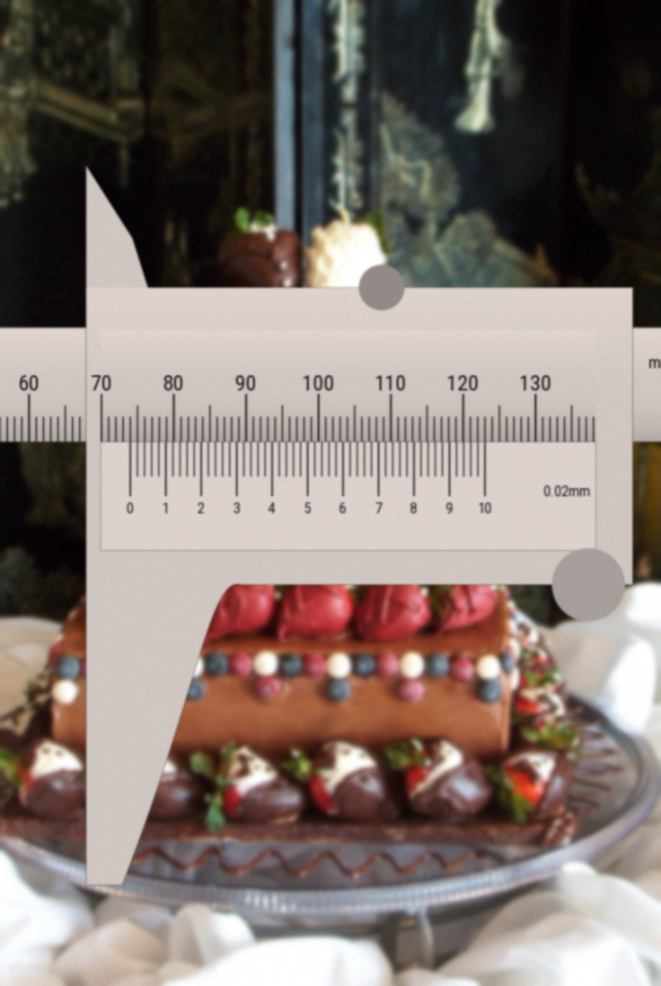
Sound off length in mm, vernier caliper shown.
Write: 74.0 mm
